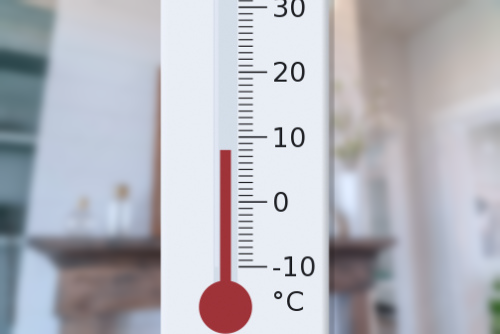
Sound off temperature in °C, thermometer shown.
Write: 8 °C
